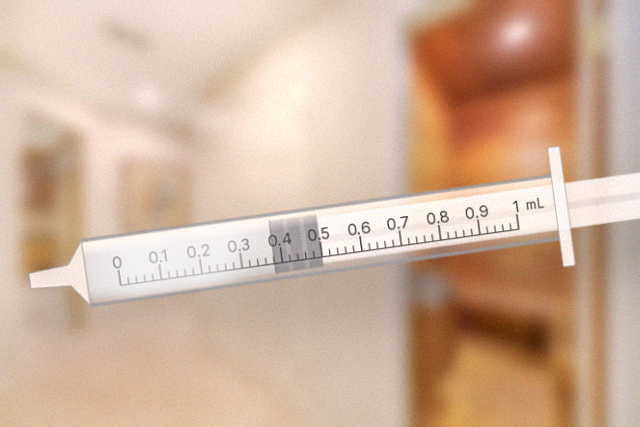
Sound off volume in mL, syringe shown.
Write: 0.38 mL
